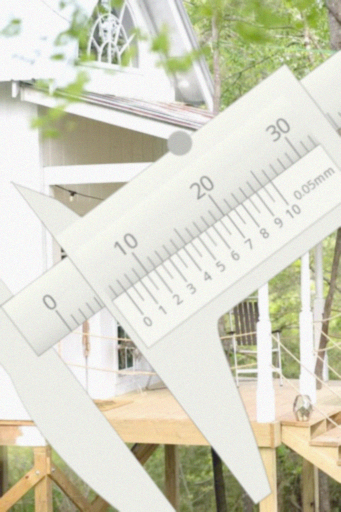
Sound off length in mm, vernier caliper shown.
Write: 7.0 mm
